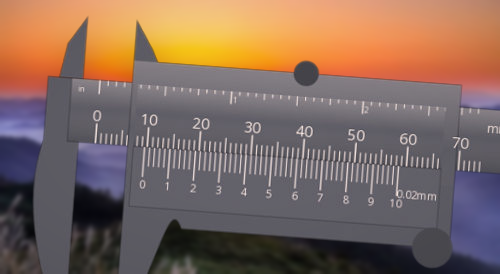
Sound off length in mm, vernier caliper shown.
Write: 9.5 mm
